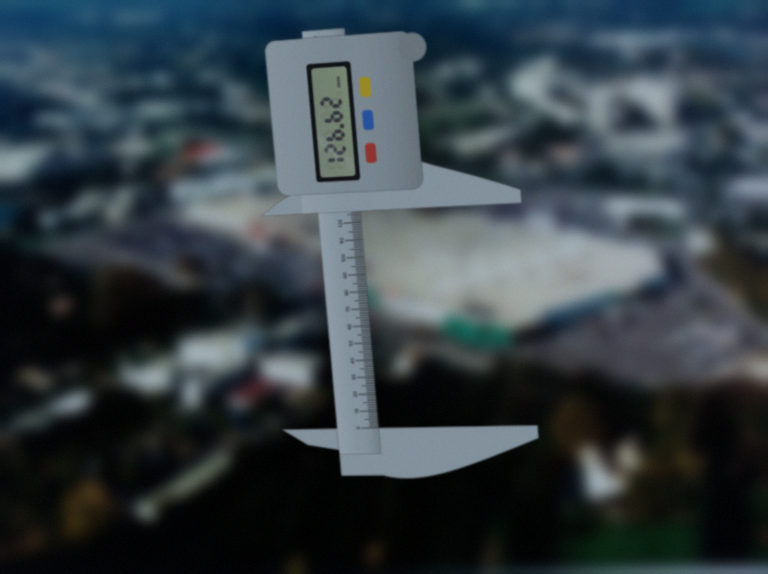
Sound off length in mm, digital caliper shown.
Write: 126.62 mm
